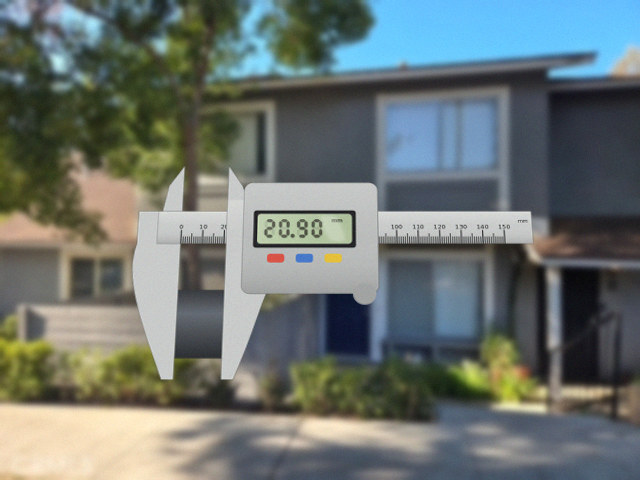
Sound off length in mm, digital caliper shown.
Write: 20.90 mm
